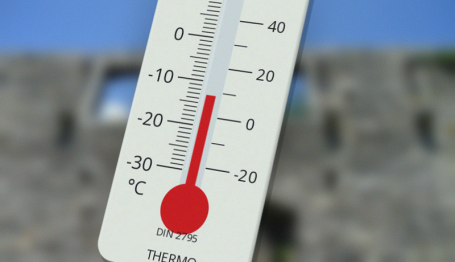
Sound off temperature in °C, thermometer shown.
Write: -13 °C
